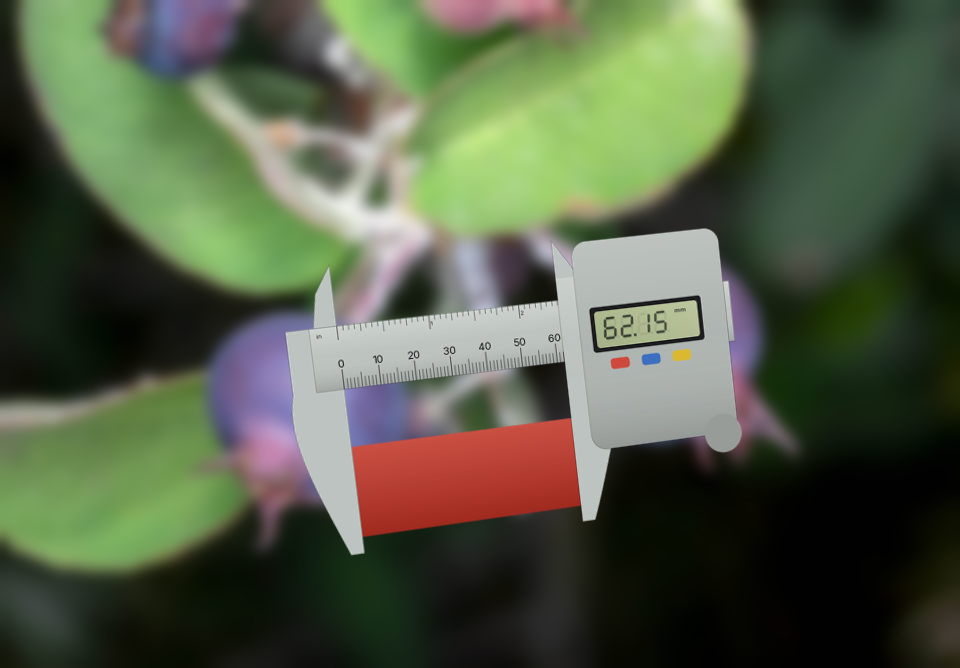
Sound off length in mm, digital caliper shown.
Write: 62.15 mm
